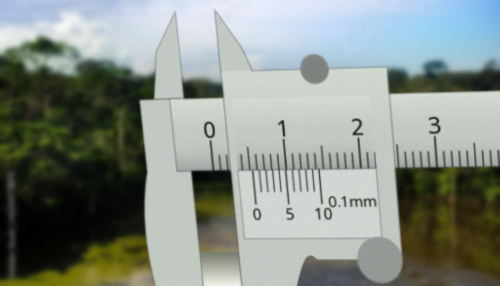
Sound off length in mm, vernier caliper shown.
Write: 5.4 mm
